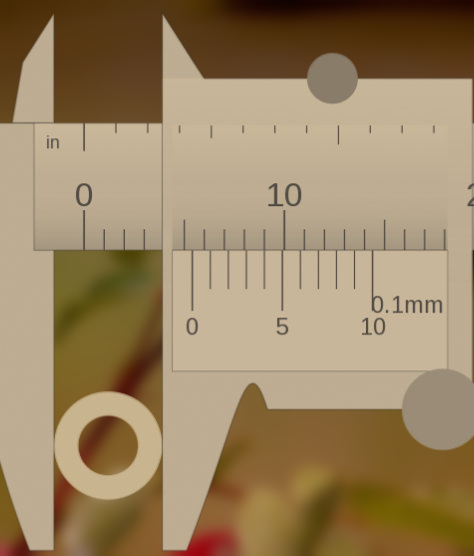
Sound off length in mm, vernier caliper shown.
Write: 5.4 mm
